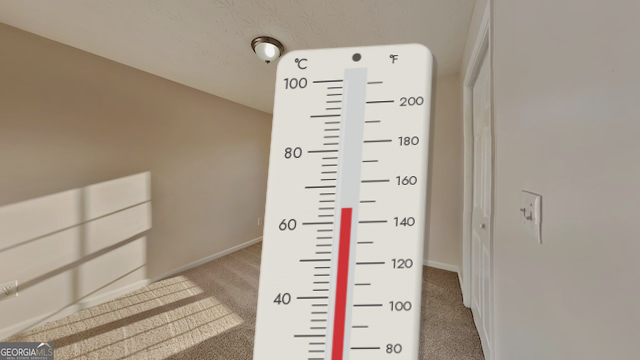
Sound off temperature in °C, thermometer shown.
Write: 64 °C
